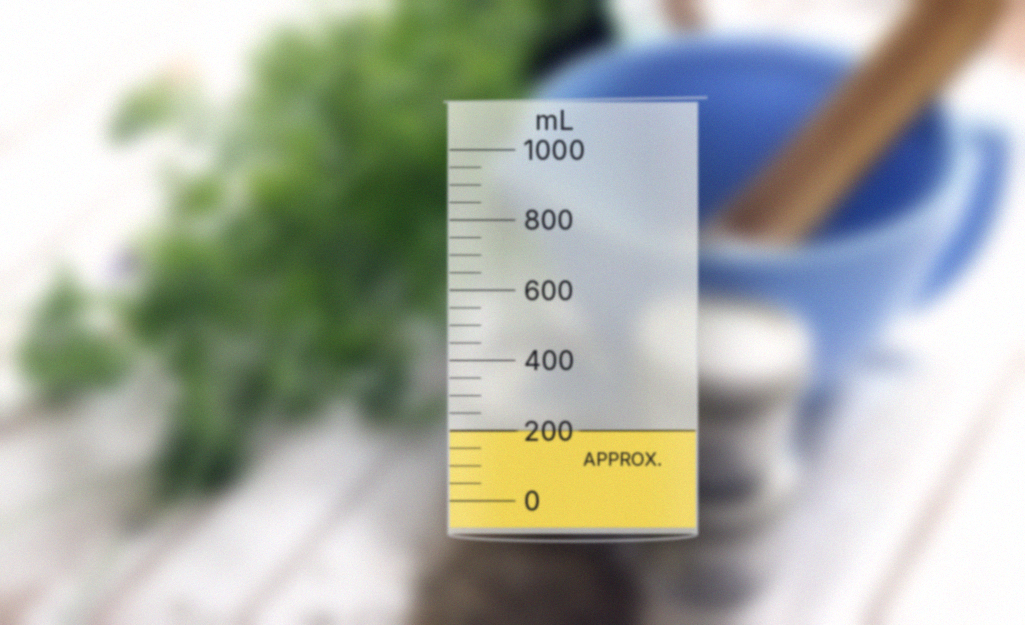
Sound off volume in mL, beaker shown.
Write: 200 mL
